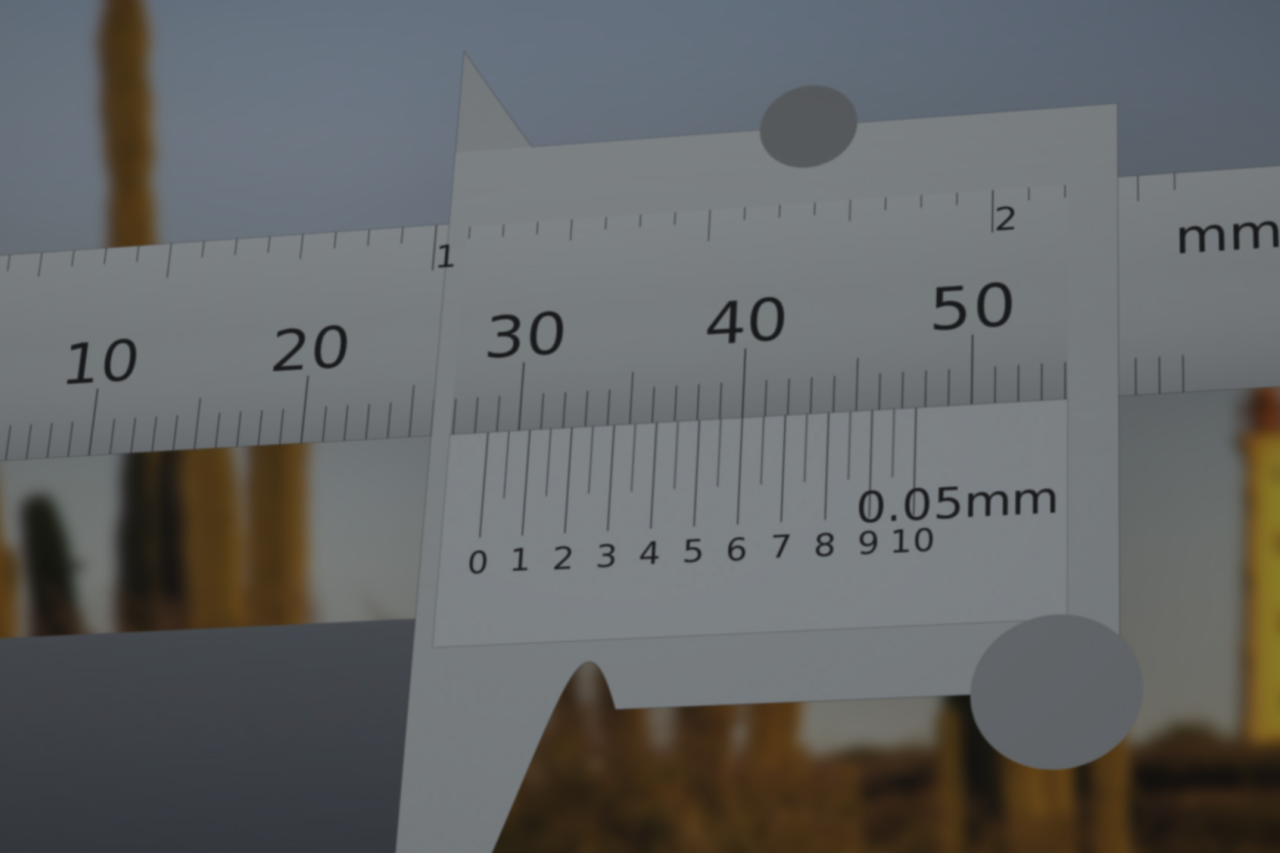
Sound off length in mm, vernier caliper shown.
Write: 28.6 mm
